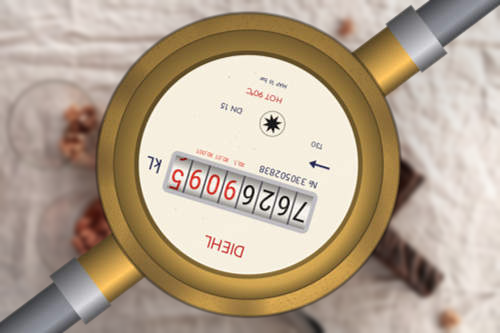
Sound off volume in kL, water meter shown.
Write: 7626.9095 kL
